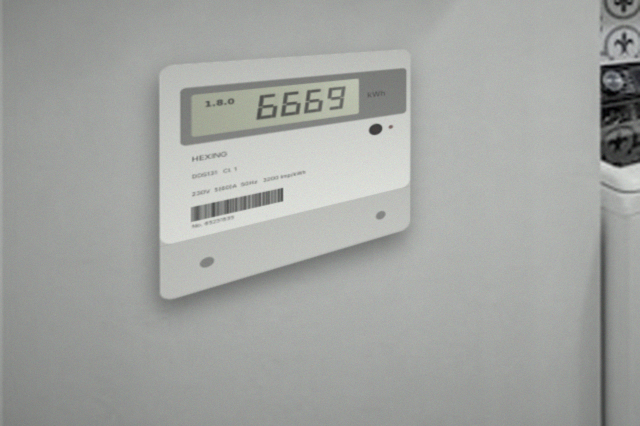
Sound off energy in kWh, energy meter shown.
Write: 6669 kWh
